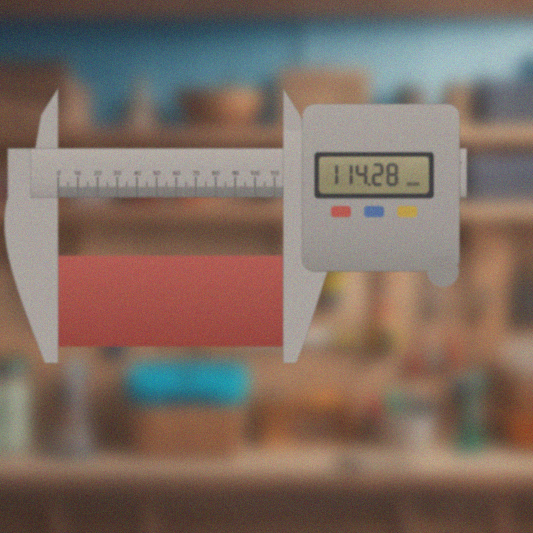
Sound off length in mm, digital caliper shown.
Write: 114.28 mm
